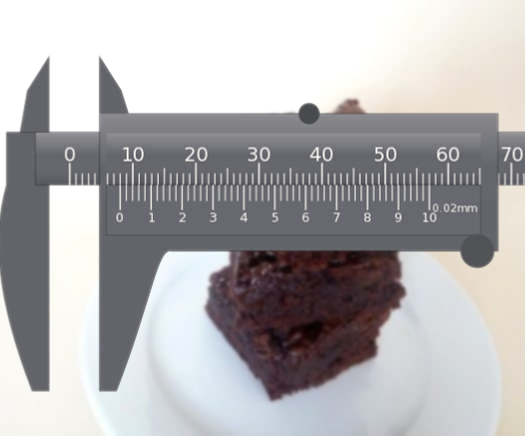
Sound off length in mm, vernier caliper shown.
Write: 8.0 mm
